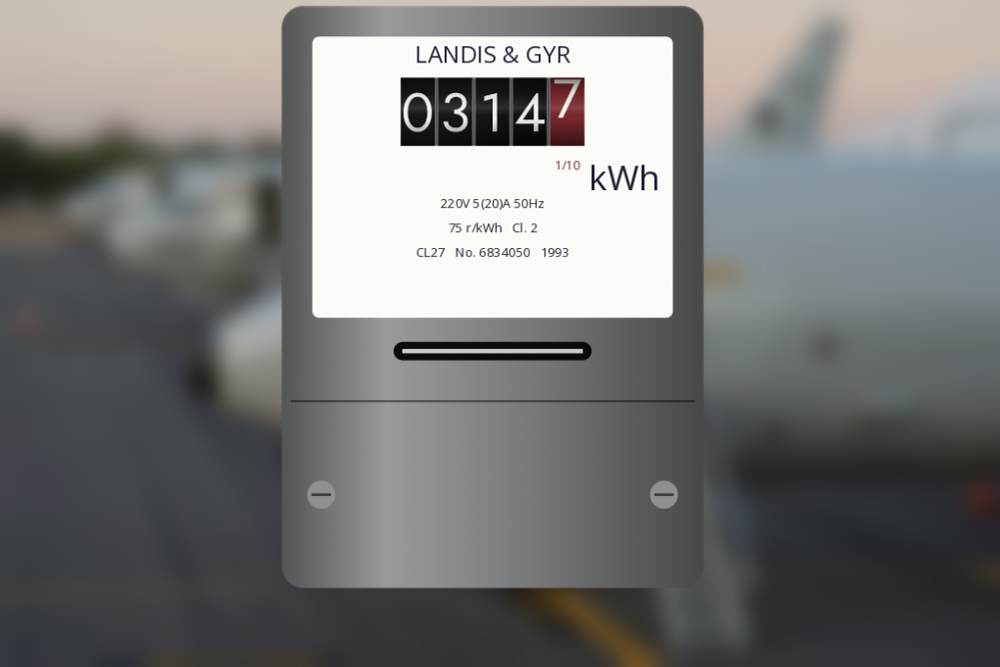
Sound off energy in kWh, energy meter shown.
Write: 314.7 kWh
